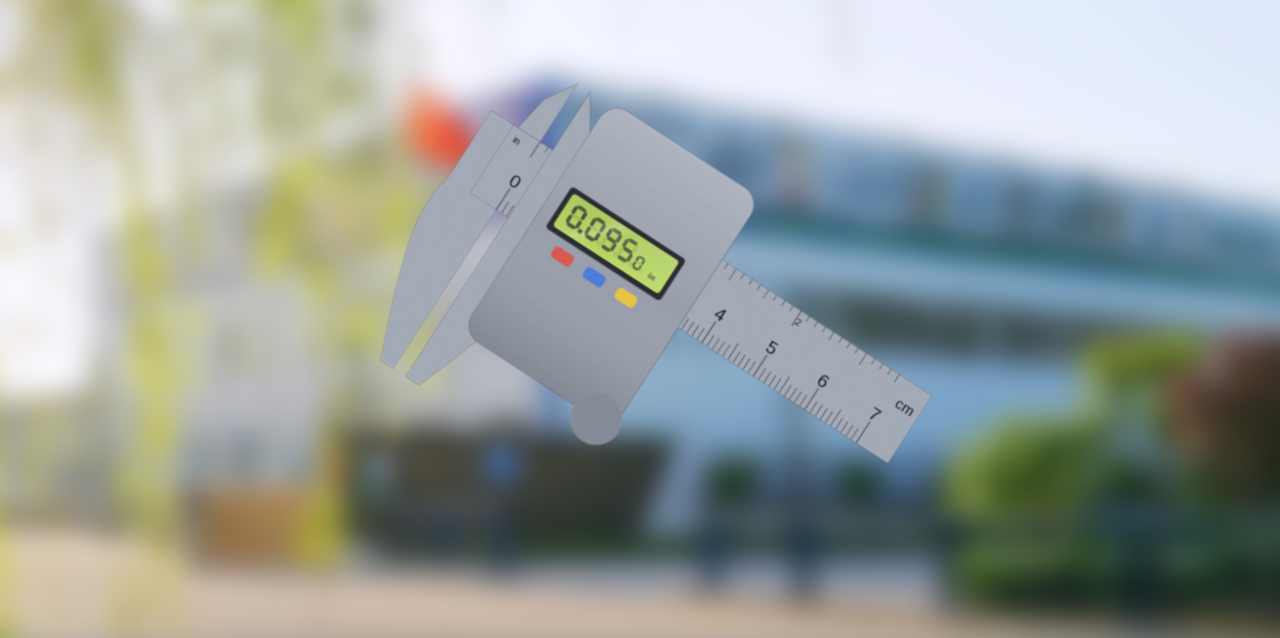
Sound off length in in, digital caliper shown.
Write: 0.0950 in
